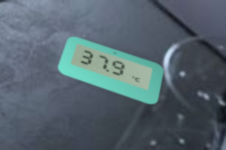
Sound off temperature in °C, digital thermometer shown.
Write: 37.9 °C
